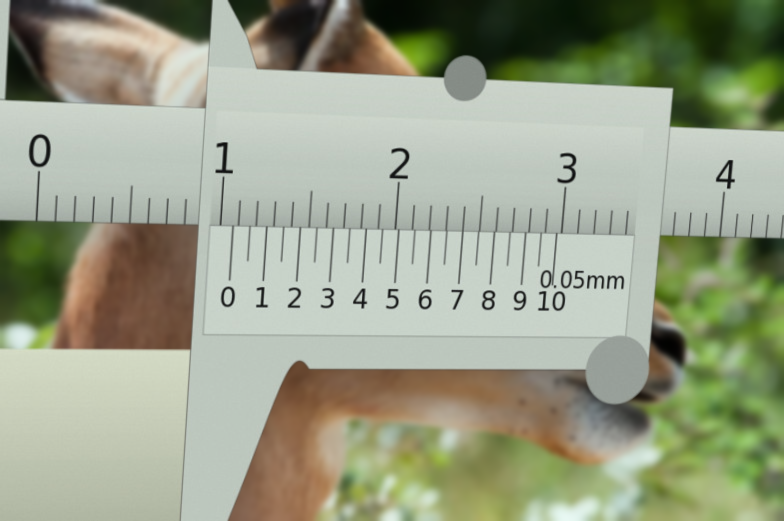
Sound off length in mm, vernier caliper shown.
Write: 10.7 mm
